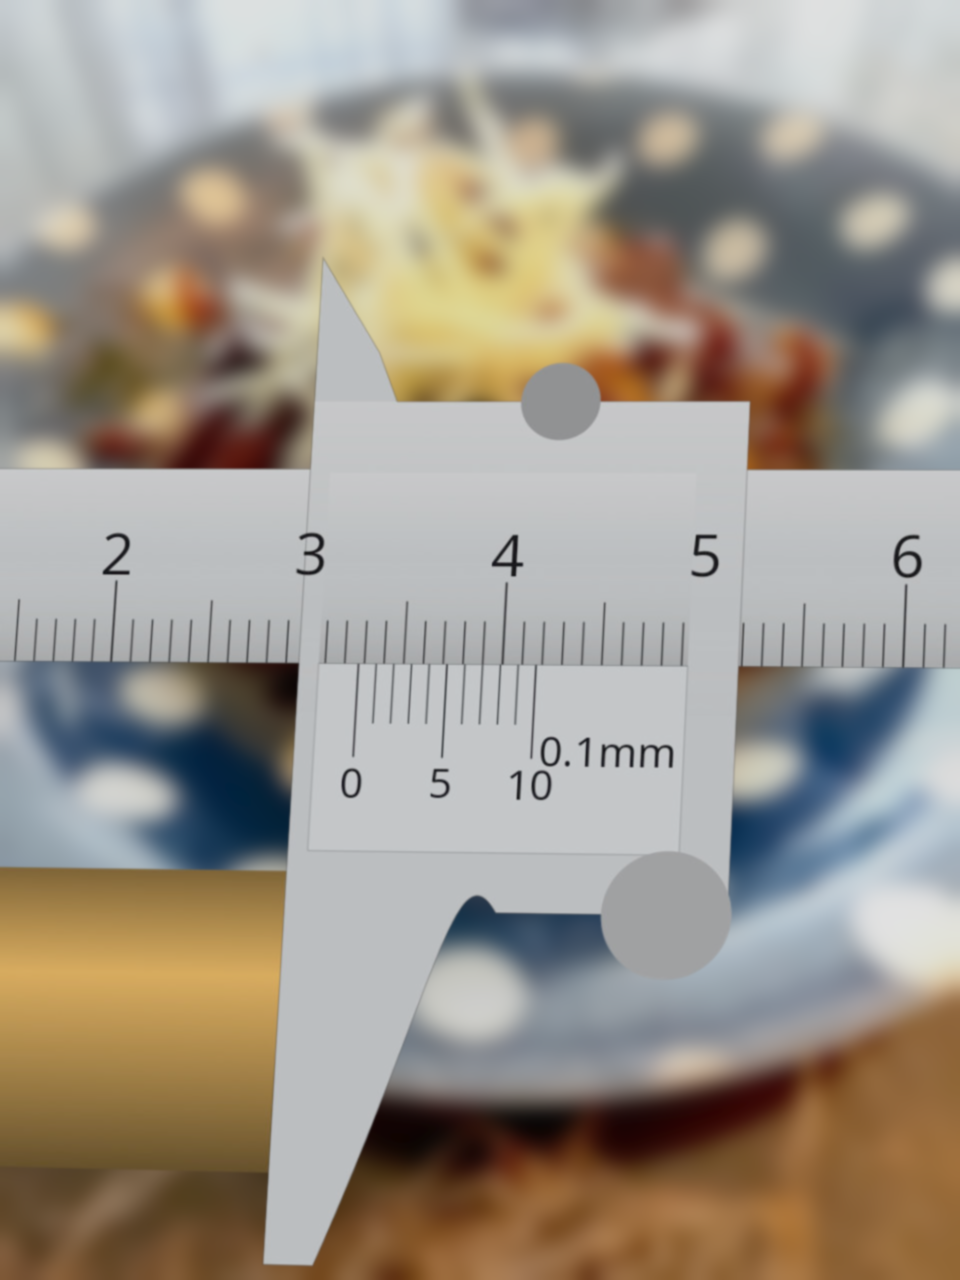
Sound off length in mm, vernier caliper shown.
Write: 32.7 mm
